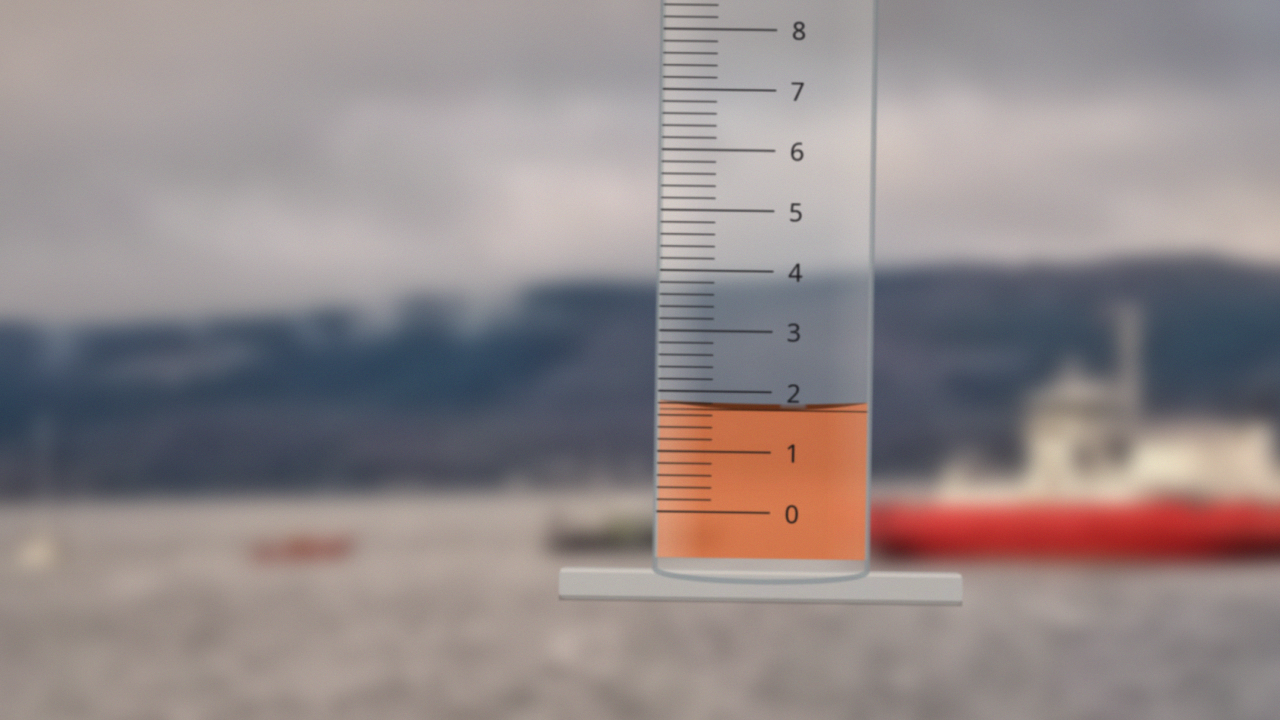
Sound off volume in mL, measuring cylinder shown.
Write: 1.7 mL
